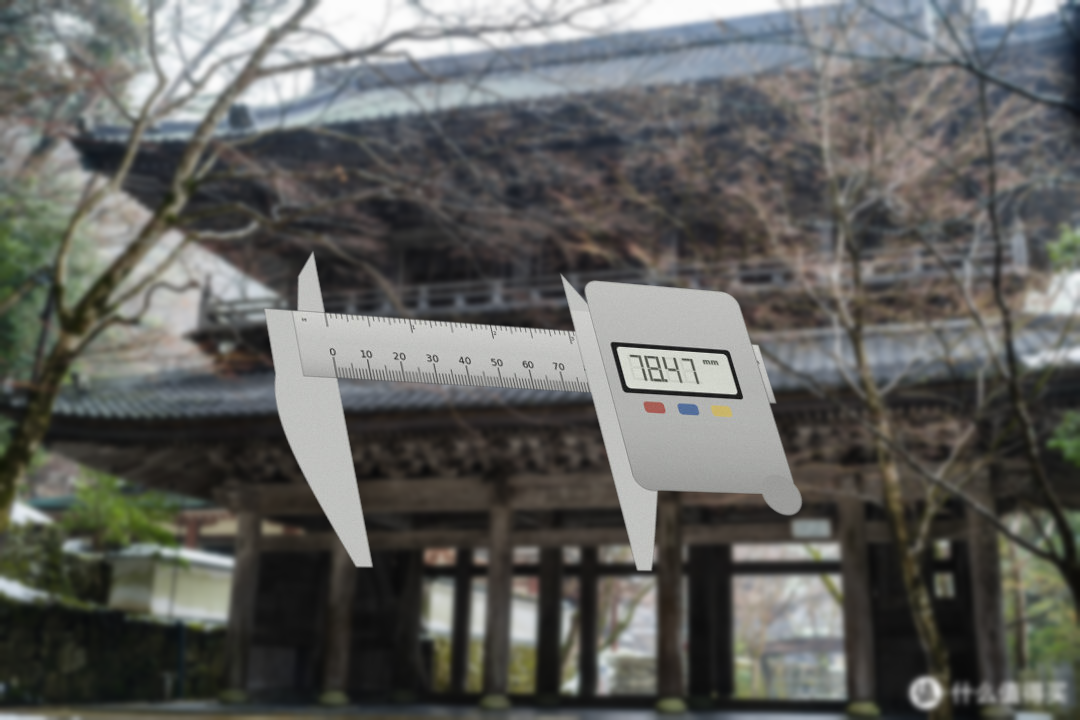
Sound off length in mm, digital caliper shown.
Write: 78.47 mm
